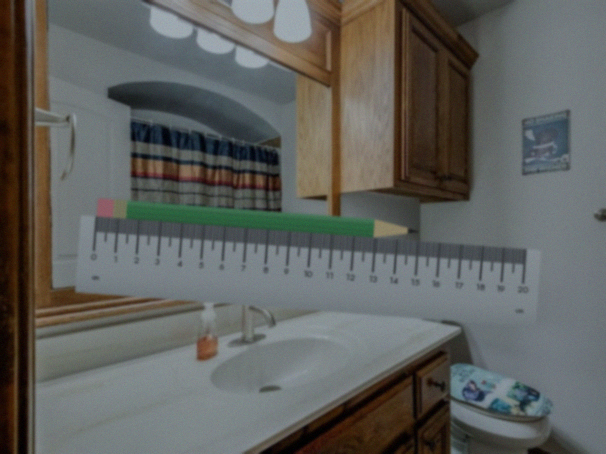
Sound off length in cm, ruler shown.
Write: 15 cm
